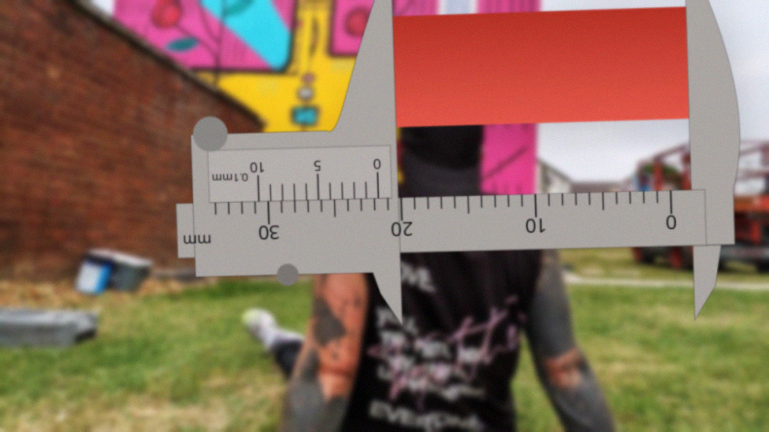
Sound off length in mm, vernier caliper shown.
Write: 21.7 mm
